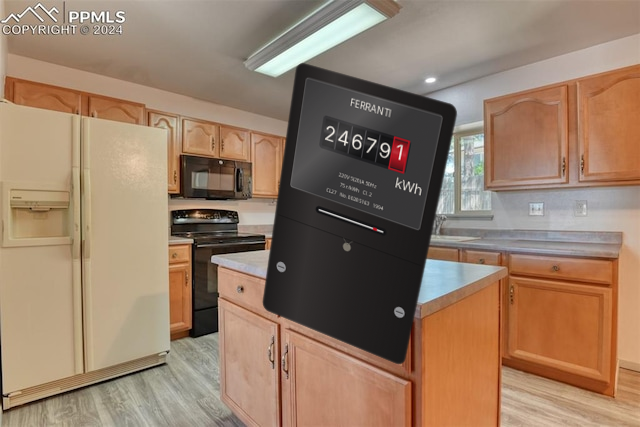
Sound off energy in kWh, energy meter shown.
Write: 24679.1 kWh
